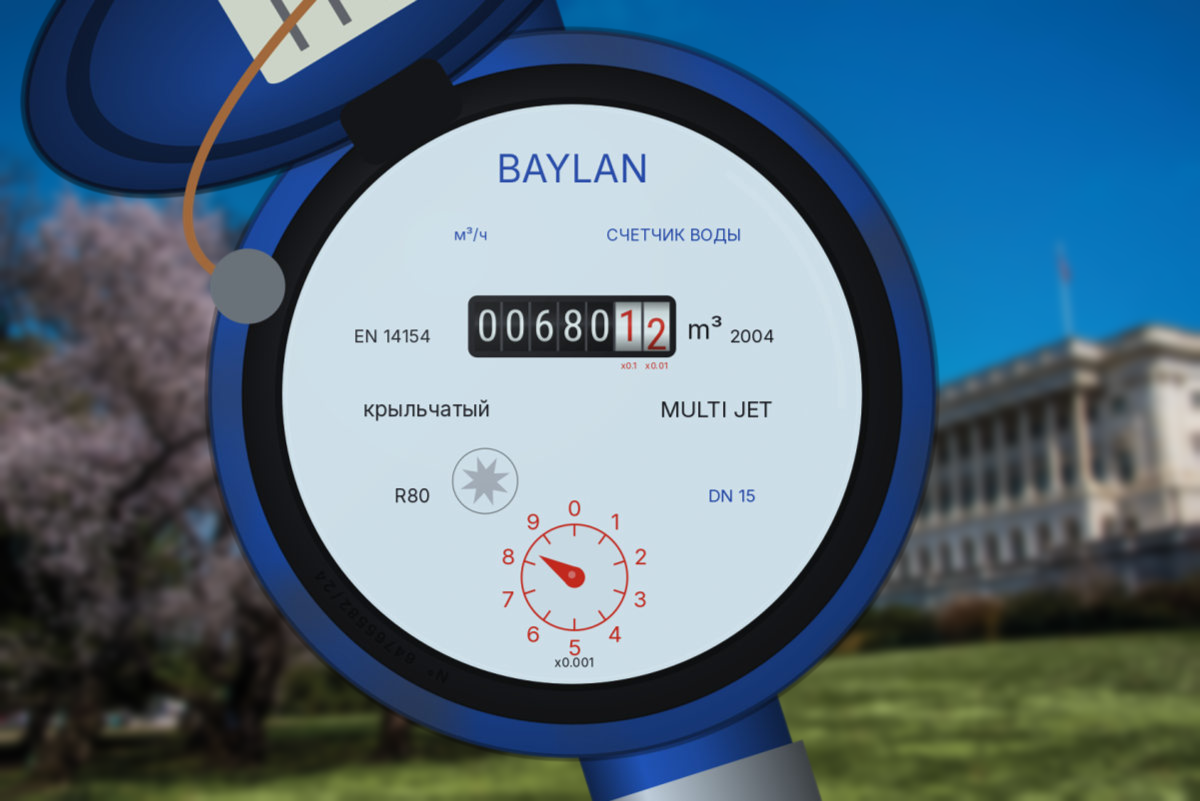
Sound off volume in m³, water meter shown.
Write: 680.118 m³
